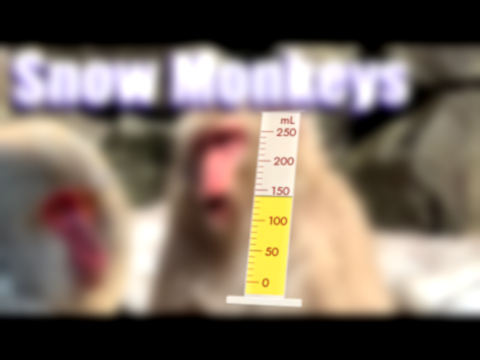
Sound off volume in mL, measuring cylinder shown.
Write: 140 mL
